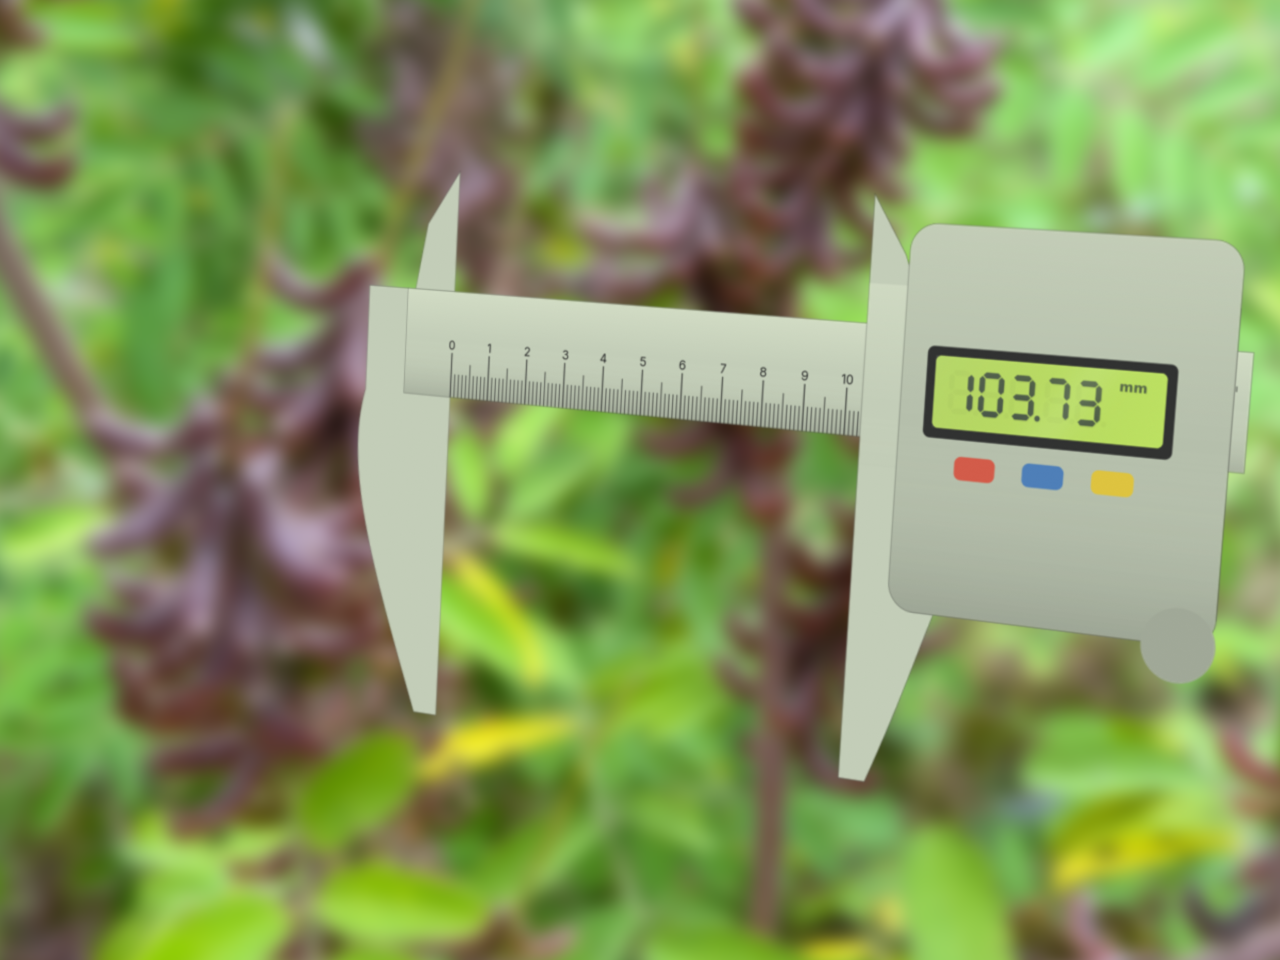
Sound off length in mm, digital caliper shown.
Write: 103.73 mm
